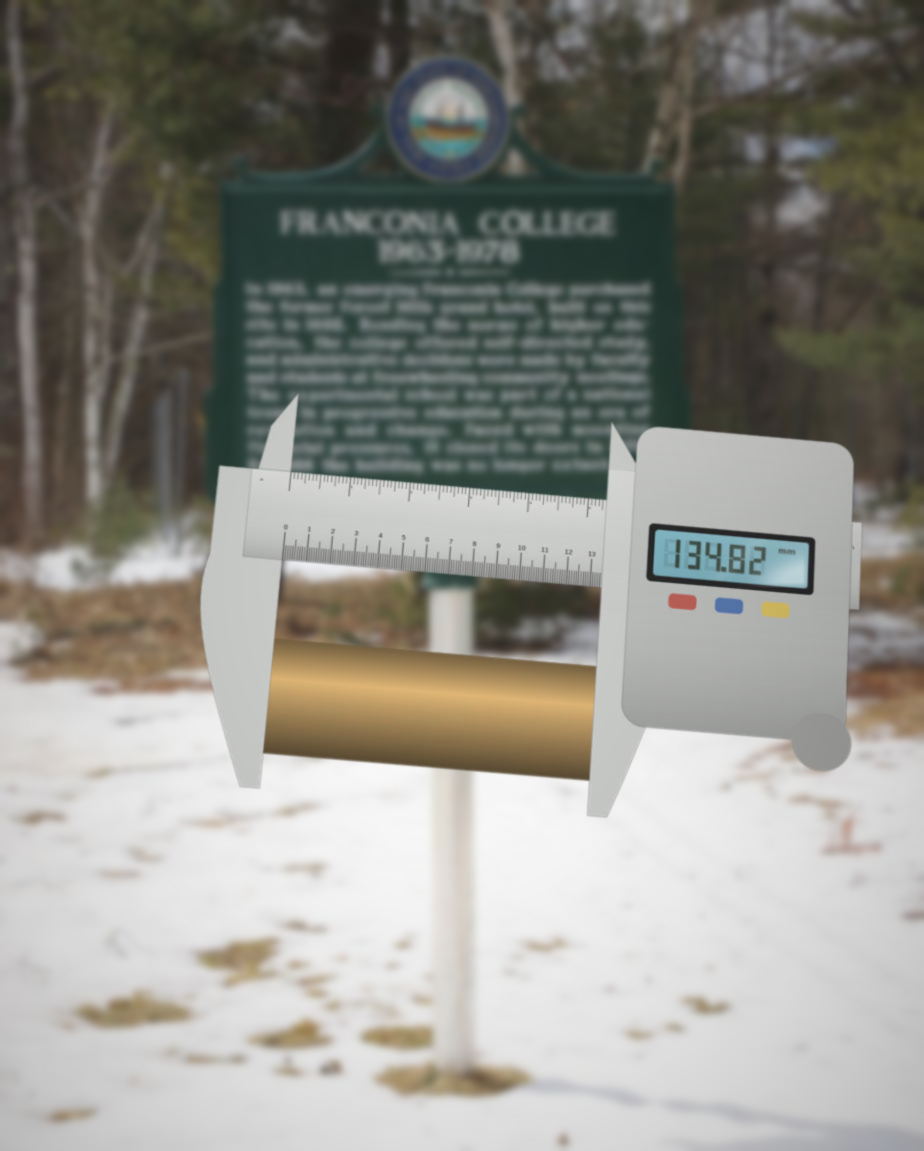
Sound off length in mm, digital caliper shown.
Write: 134.82 mm
